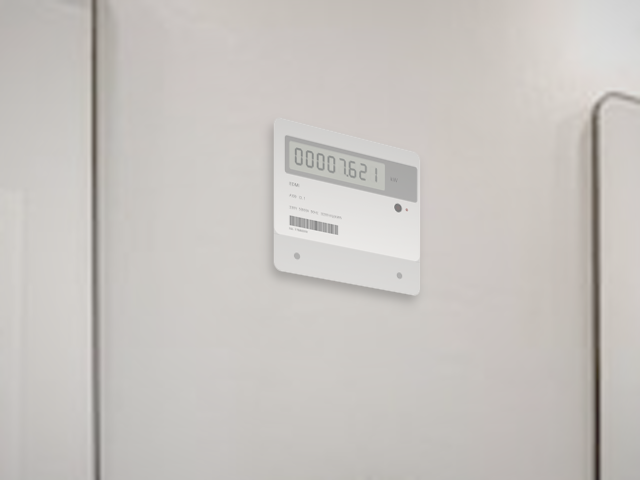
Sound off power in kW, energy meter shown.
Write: 7.621 kW
